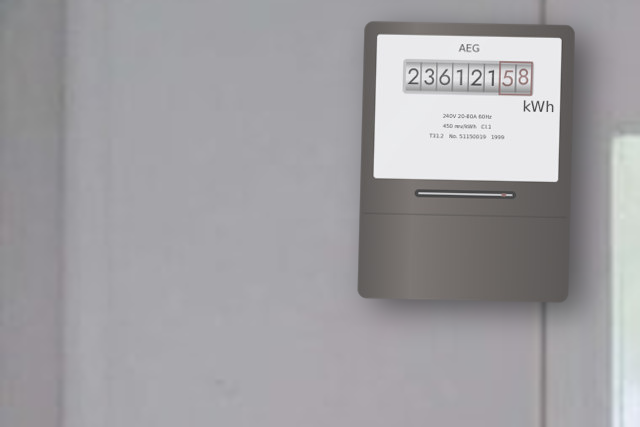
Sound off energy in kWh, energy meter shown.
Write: 236121.58 kWh
